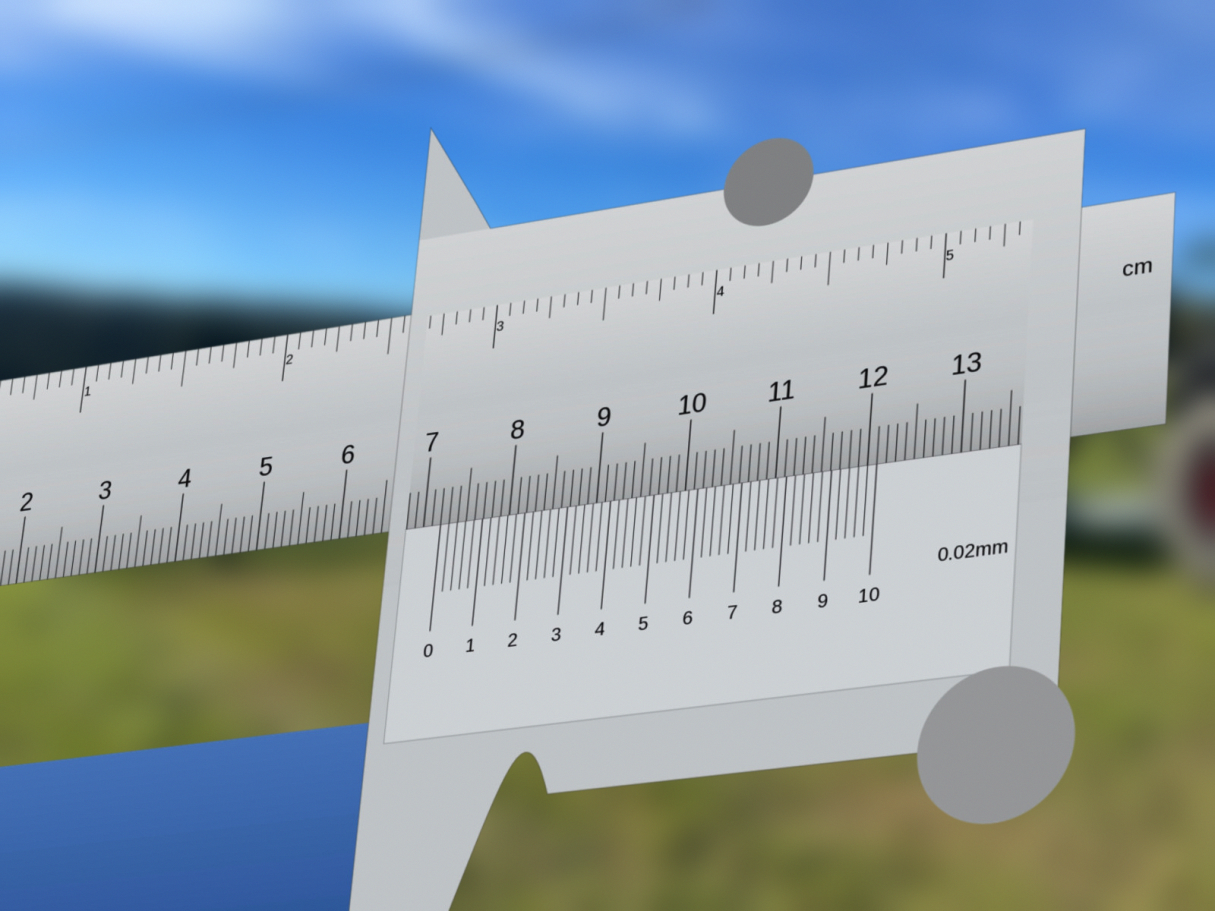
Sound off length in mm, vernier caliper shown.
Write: 72.0 mm
